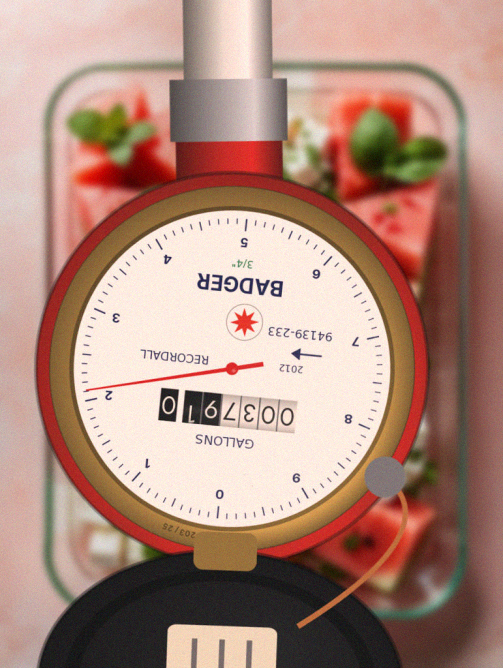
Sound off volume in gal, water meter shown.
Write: 37912.1 gal
